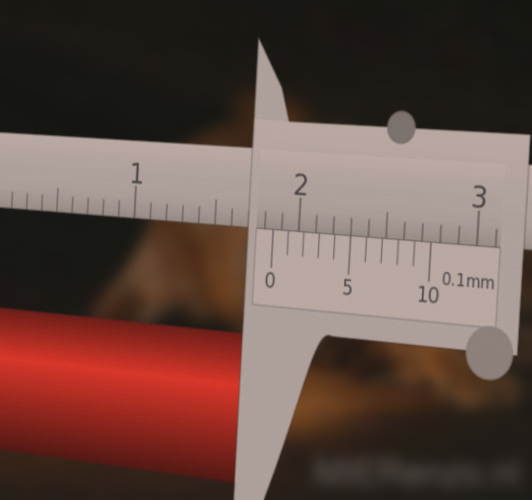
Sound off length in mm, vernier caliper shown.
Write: 18.5 mm
